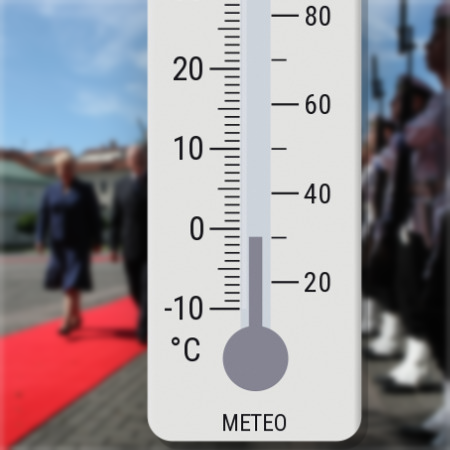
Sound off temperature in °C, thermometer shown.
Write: -1 °C
